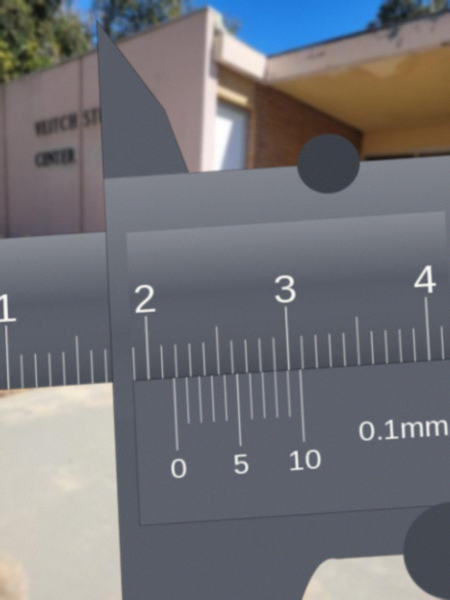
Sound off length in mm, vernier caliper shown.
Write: 21.8 mm
